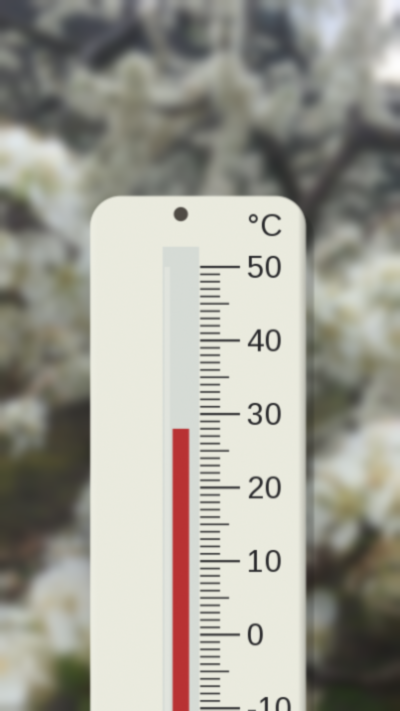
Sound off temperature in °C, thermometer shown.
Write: 28 °C
